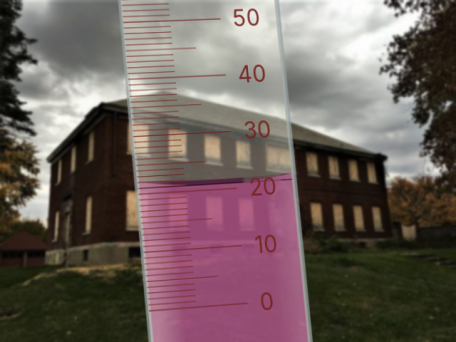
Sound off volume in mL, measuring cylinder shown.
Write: 21 mL
